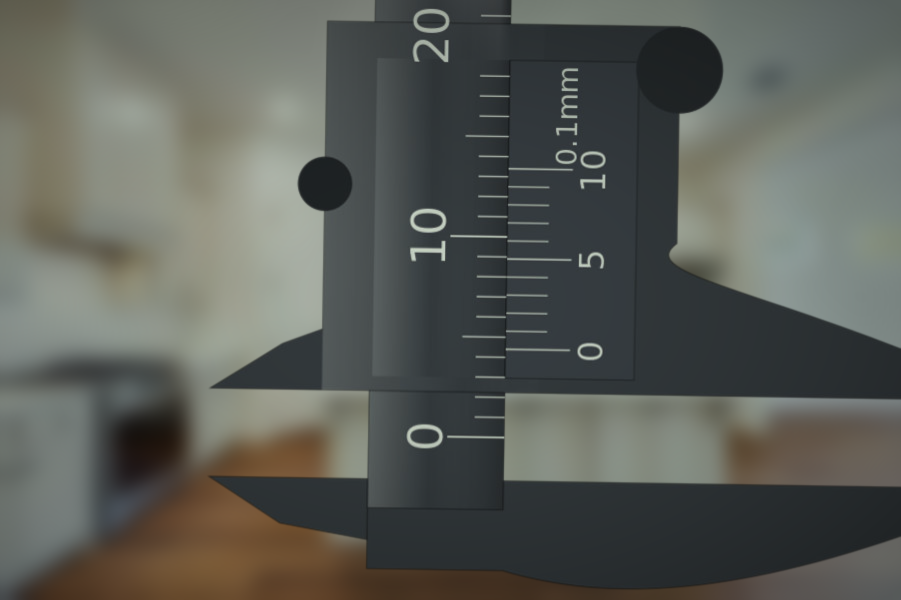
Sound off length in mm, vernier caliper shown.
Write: 4.4 mm
